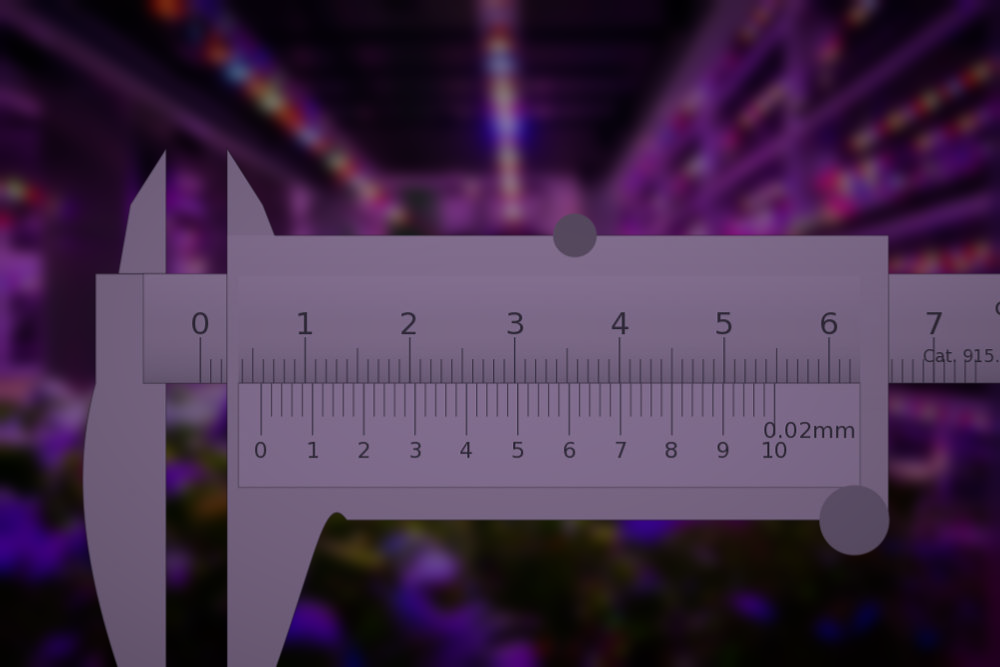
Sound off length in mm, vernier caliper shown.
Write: 5.8 mm
